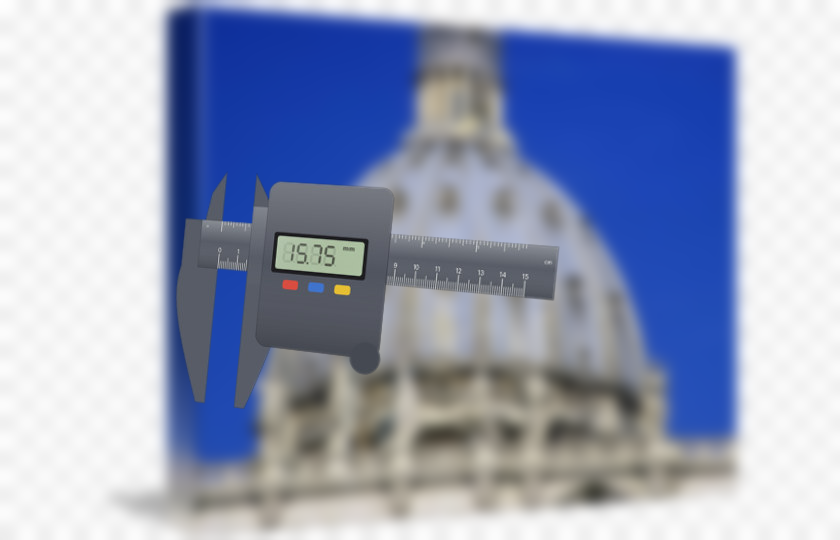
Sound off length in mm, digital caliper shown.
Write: 15.75 mm
